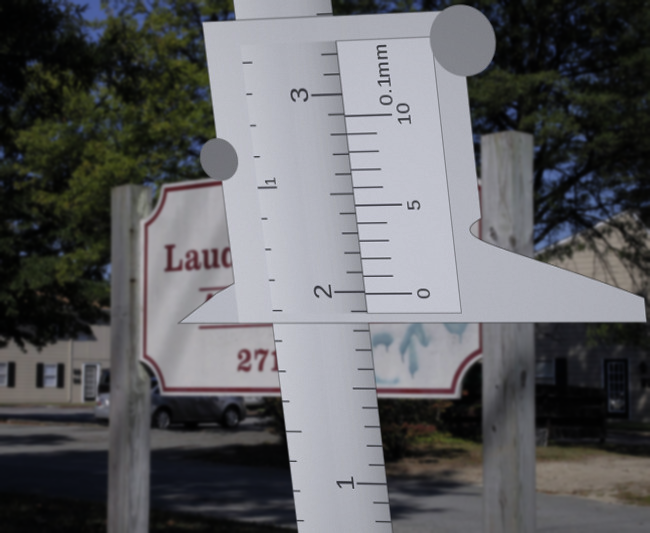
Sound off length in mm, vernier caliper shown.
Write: 19.9 mm
